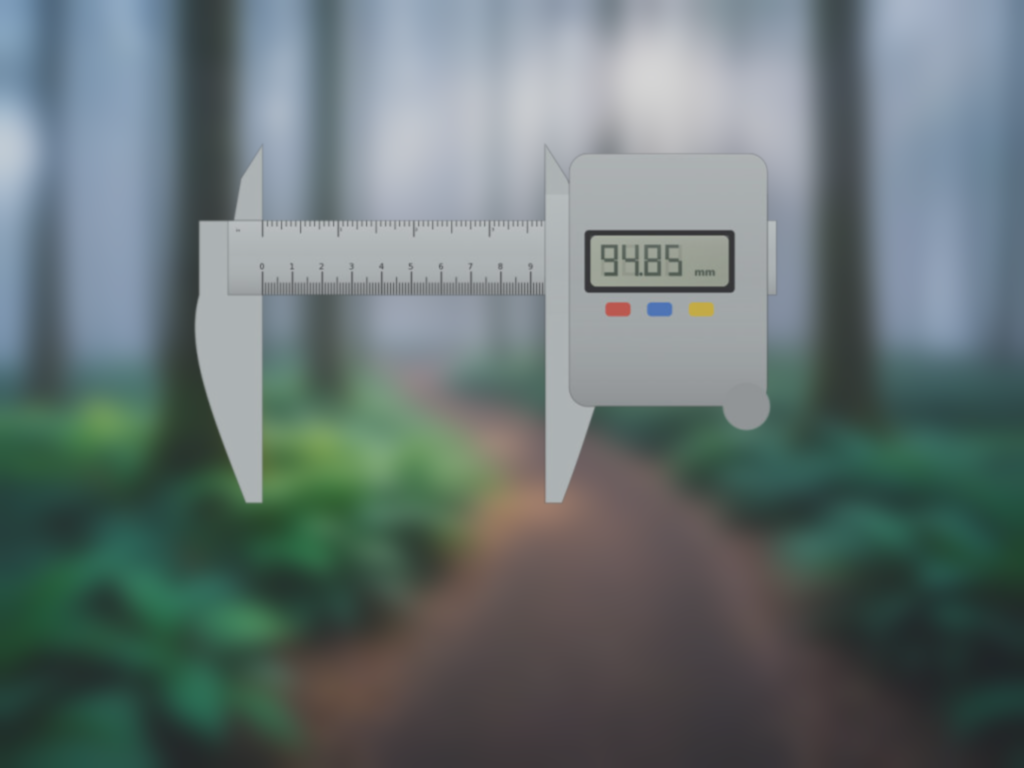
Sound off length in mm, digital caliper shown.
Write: 94.85 mm
